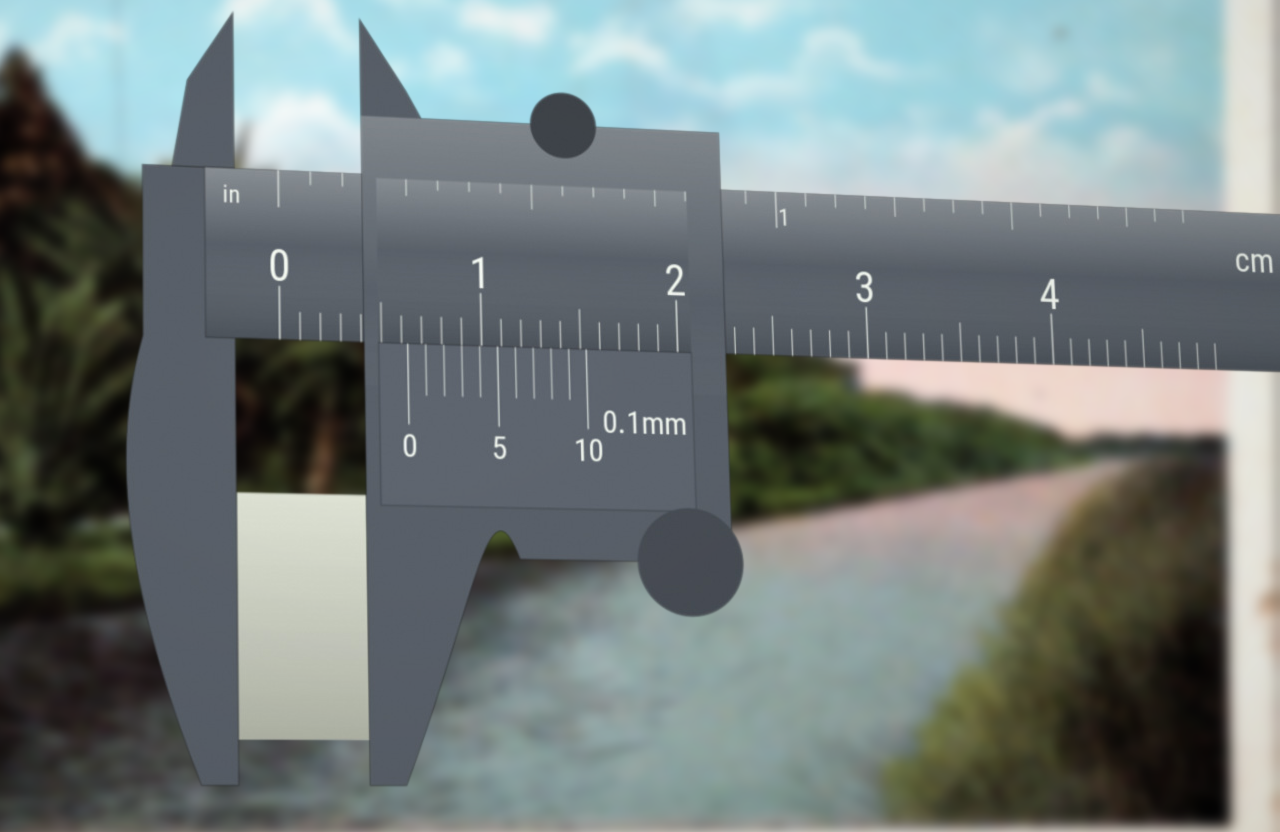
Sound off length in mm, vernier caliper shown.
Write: 6.3 mm
